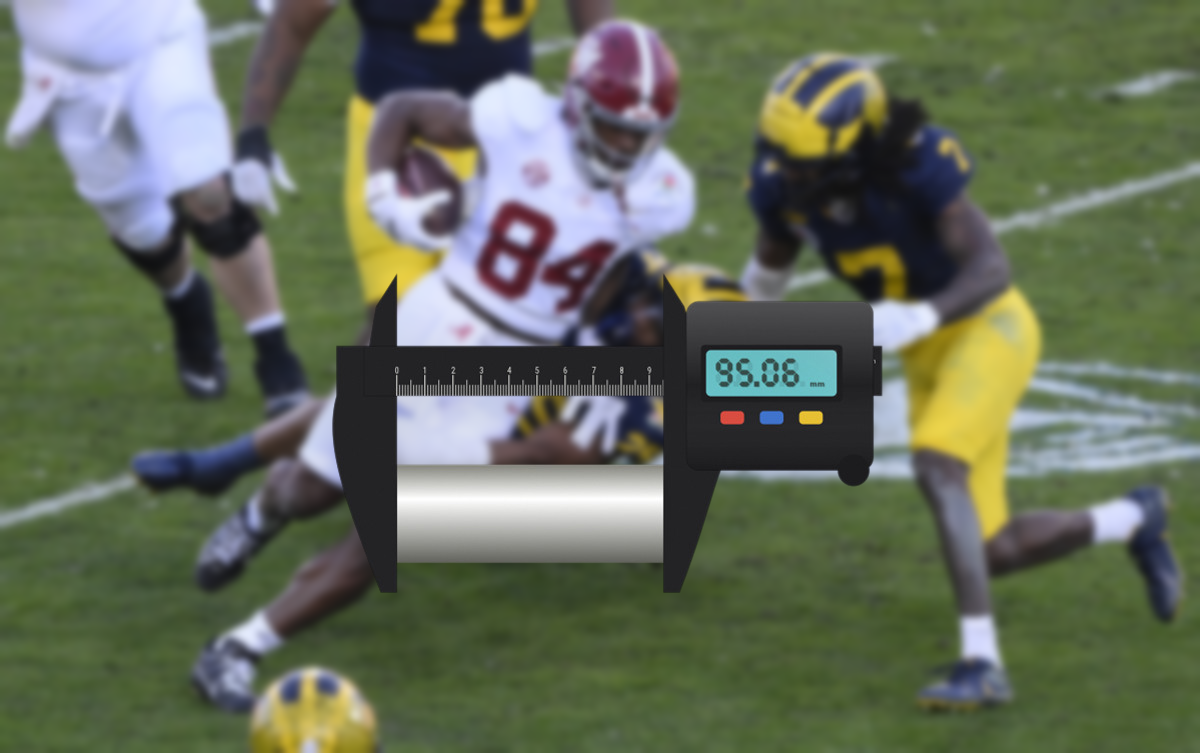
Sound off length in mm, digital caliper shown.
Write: 95.06 mm
